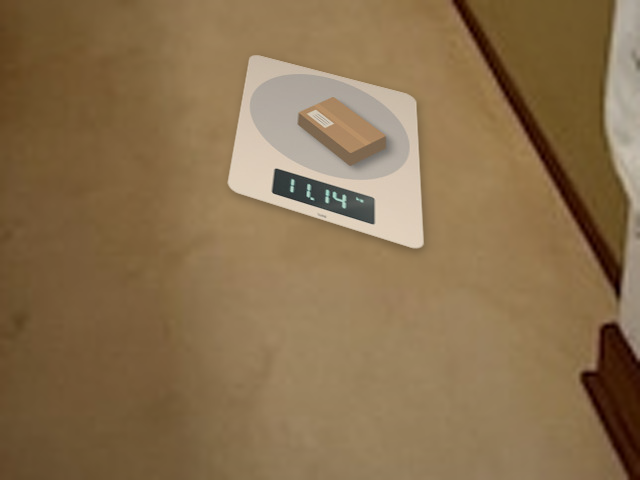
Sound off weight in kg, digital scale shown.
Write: 11.14 kg
